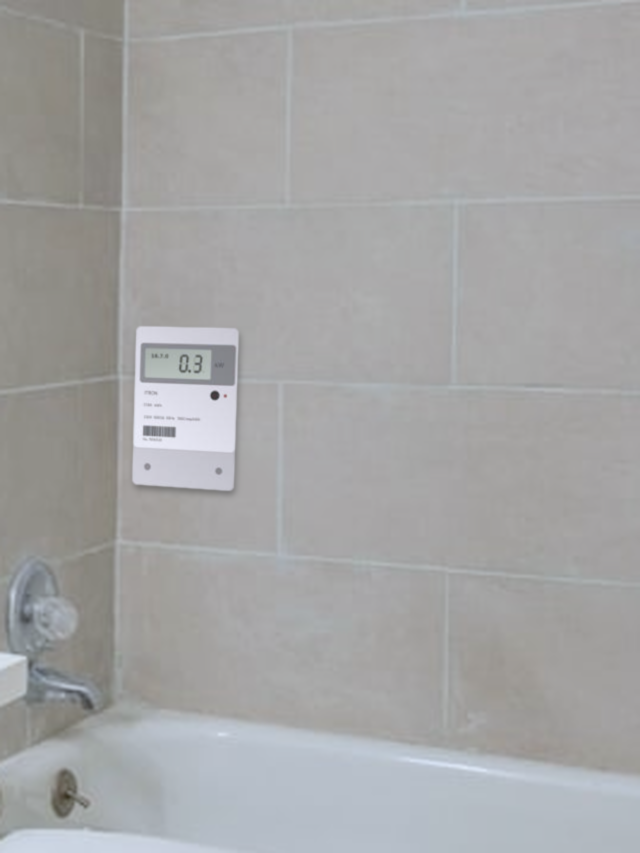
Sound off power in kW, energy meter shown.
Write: 0.3 kW
